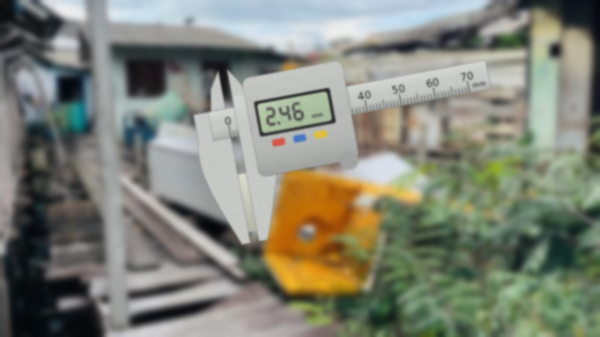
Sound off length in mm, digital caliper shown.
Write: 2.46 mm
